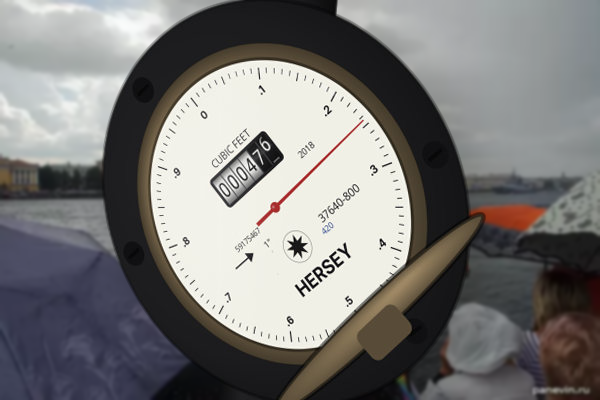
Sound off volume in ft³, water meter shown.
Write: 476.24 ft³
